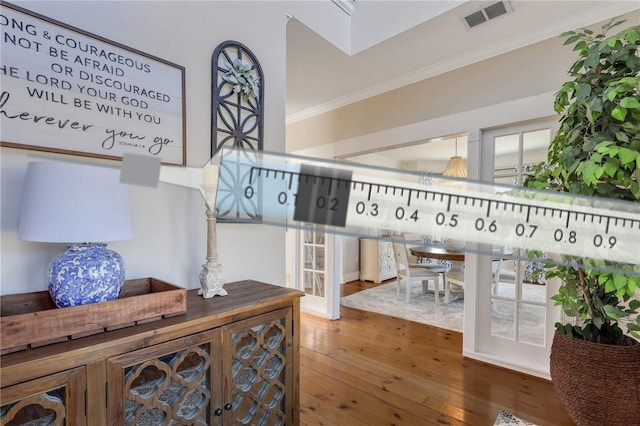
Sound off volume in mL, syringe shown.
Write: 0.12 mL
